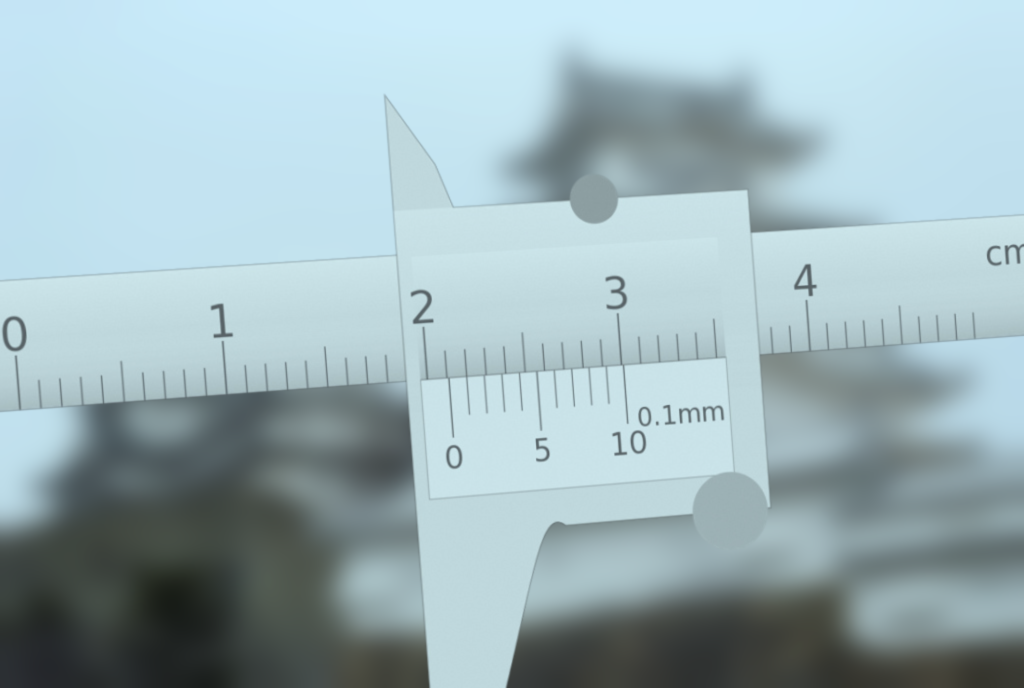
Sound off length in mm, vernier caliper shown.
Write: 21.1 mm
